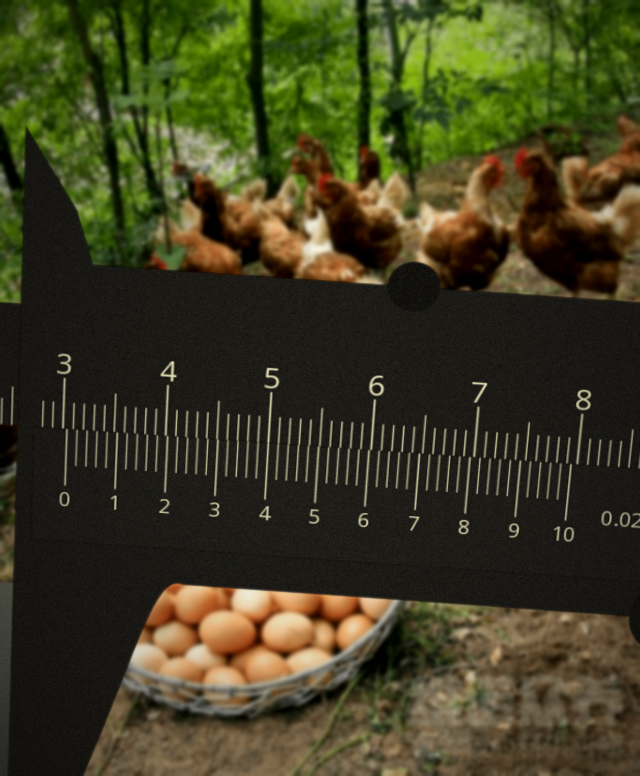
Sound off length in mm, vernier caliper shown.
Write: 30.4 mm
